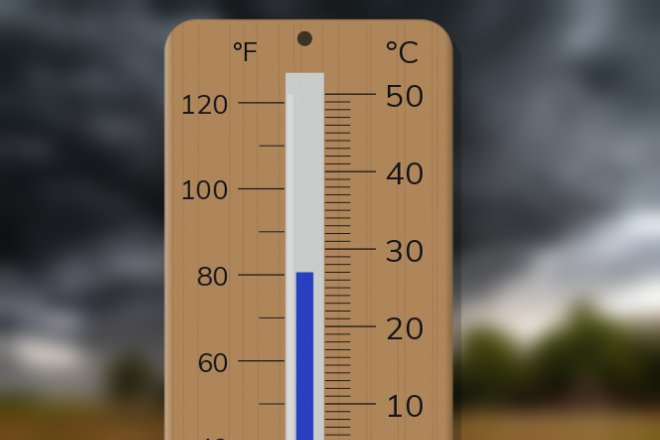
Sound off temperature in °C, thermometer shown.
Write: 27 °C
